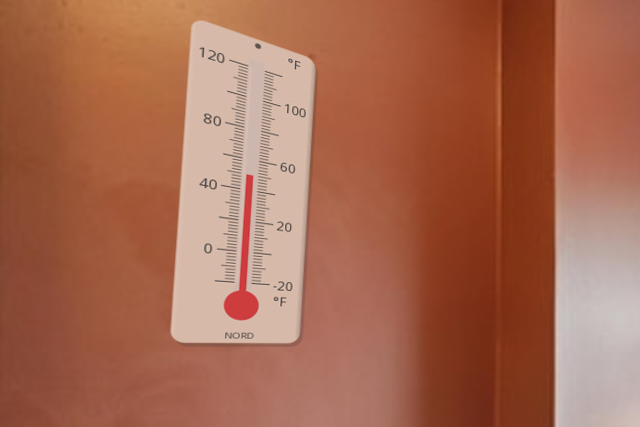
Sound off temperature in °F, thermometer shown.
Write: 50 °F
